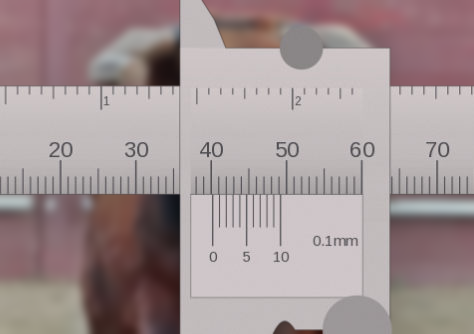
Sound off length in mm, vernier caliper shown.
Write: 40.2 mm
